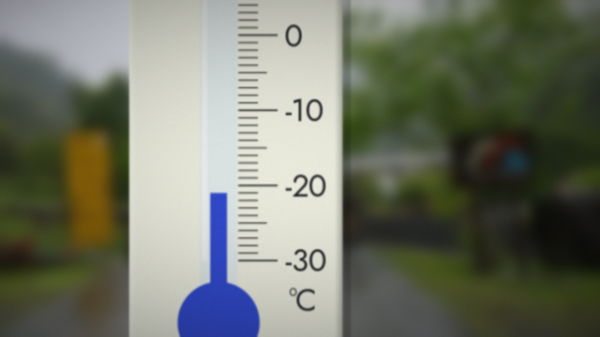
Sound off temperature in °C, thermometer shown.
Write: -21 °C
